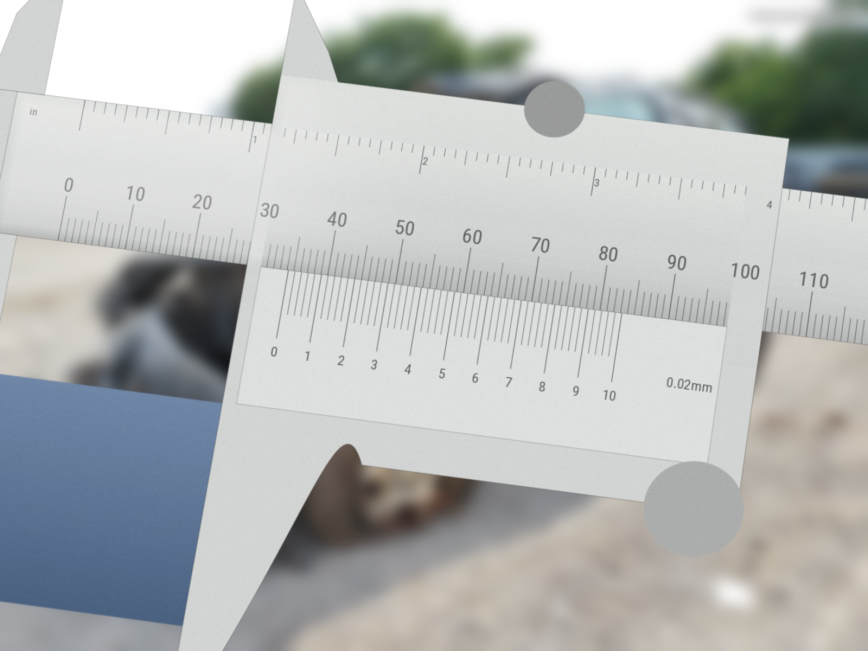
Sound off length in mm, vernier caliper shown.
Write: 34.2 mm
